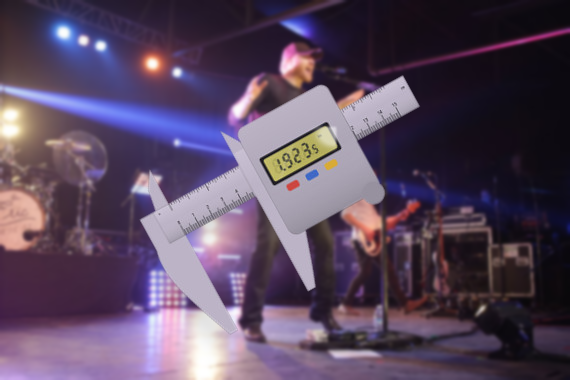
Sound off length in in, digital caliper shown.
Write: 1.9235 in
